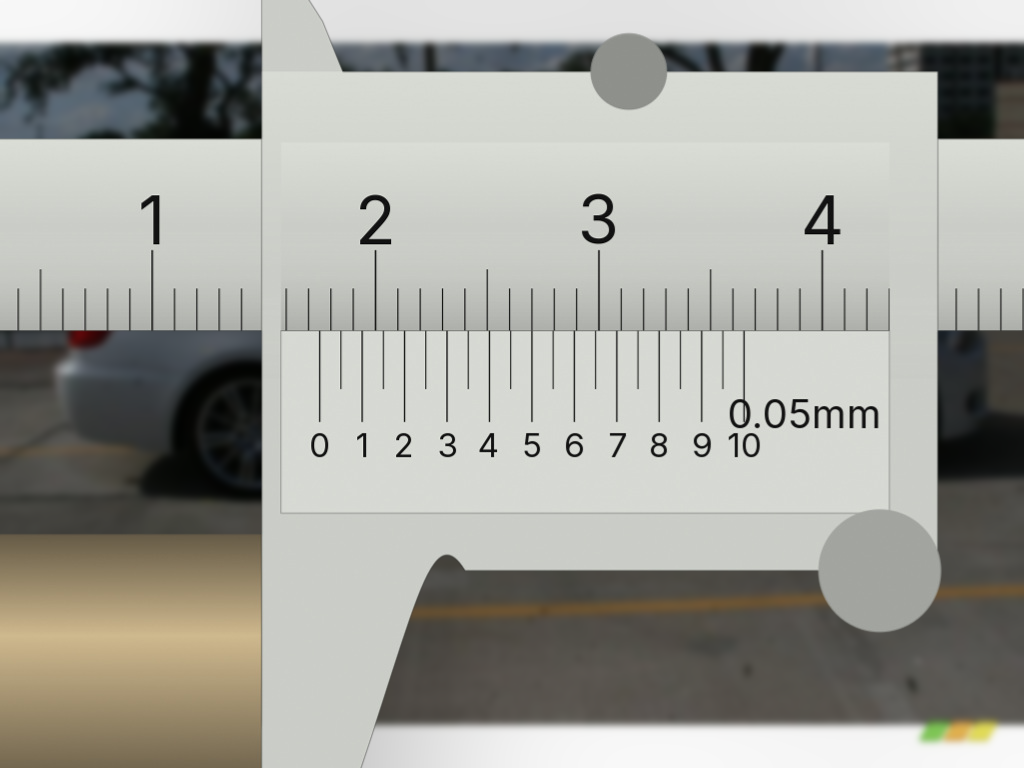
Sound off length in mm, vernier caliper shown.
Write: 17.5 mm
